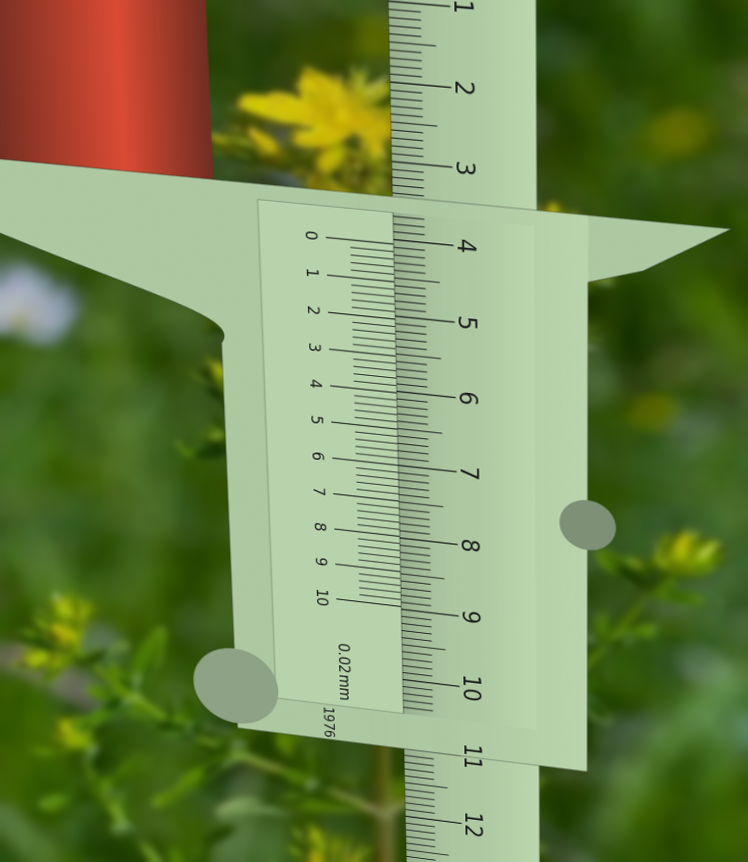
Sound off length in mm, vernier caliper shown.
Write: 40.6 mm
